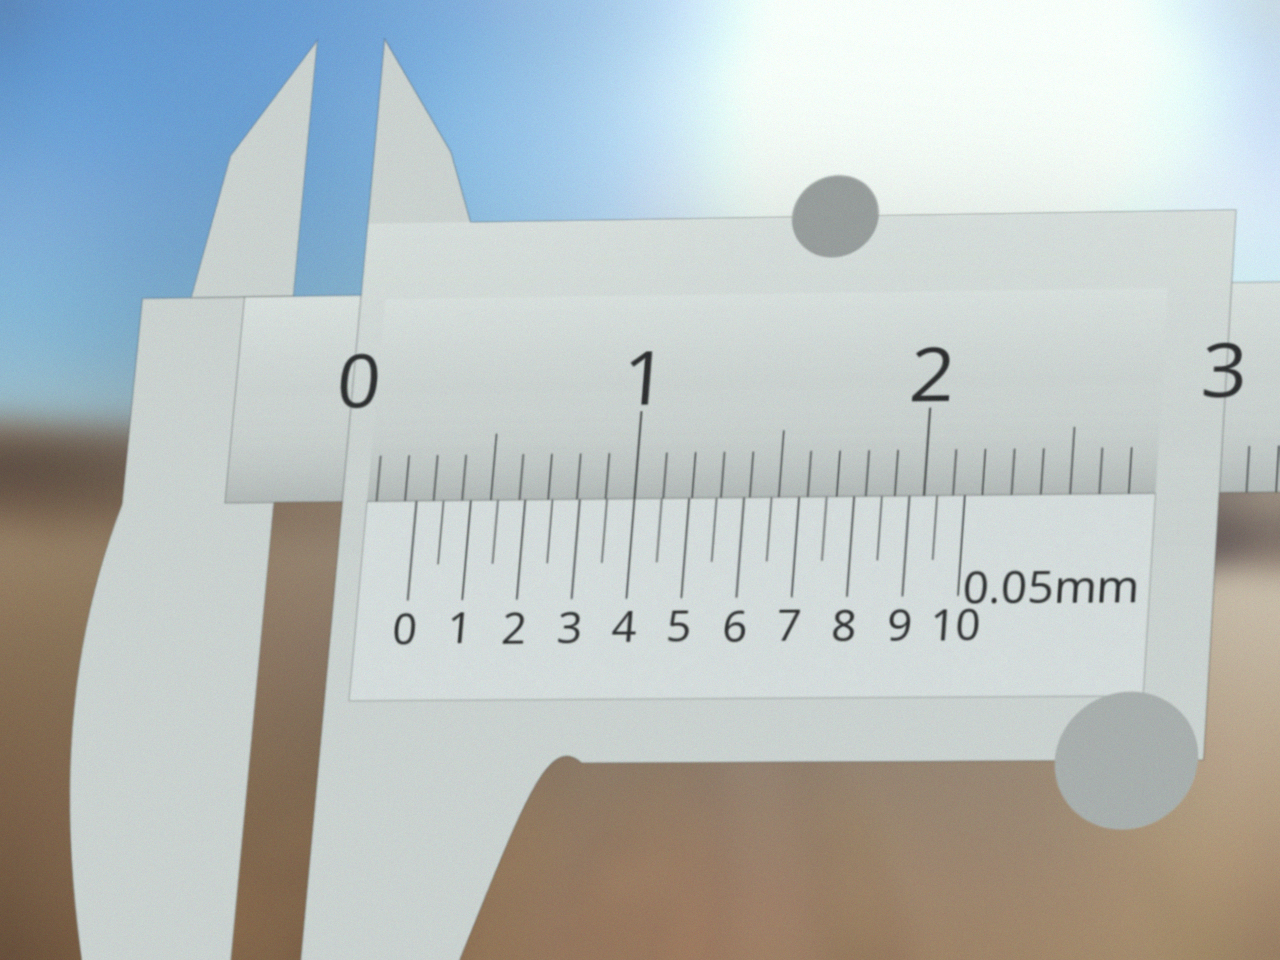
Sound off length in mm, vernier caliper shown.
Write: 2.4 mm
